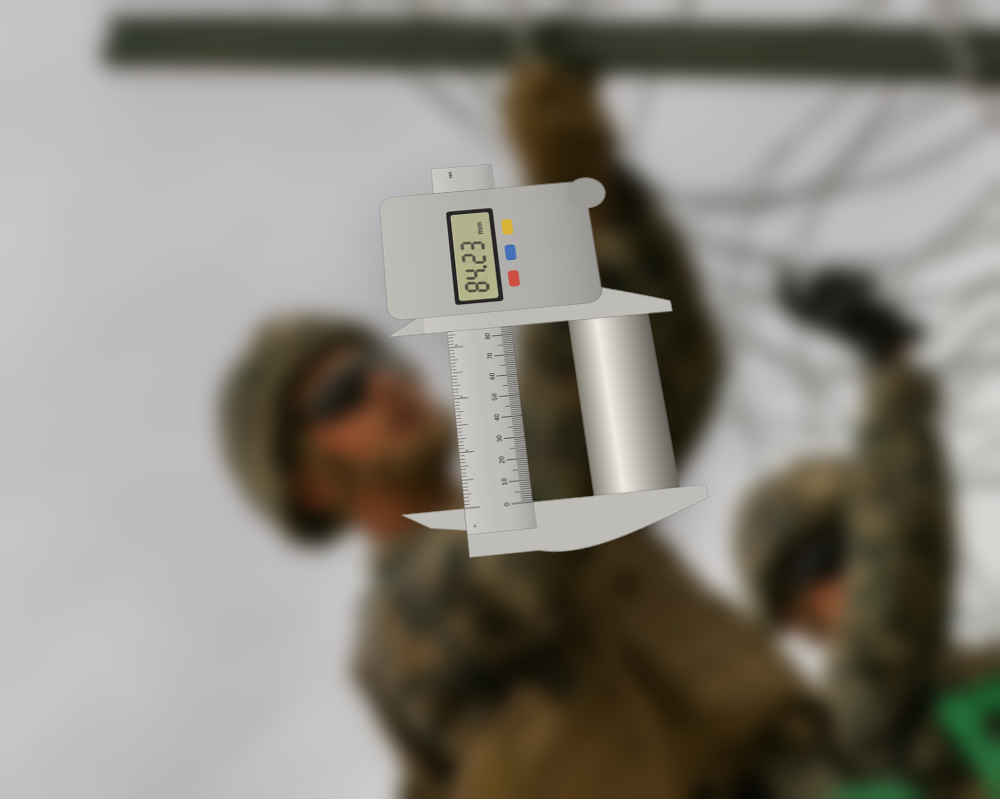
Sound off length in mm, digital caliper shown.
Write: 84.23 mm
